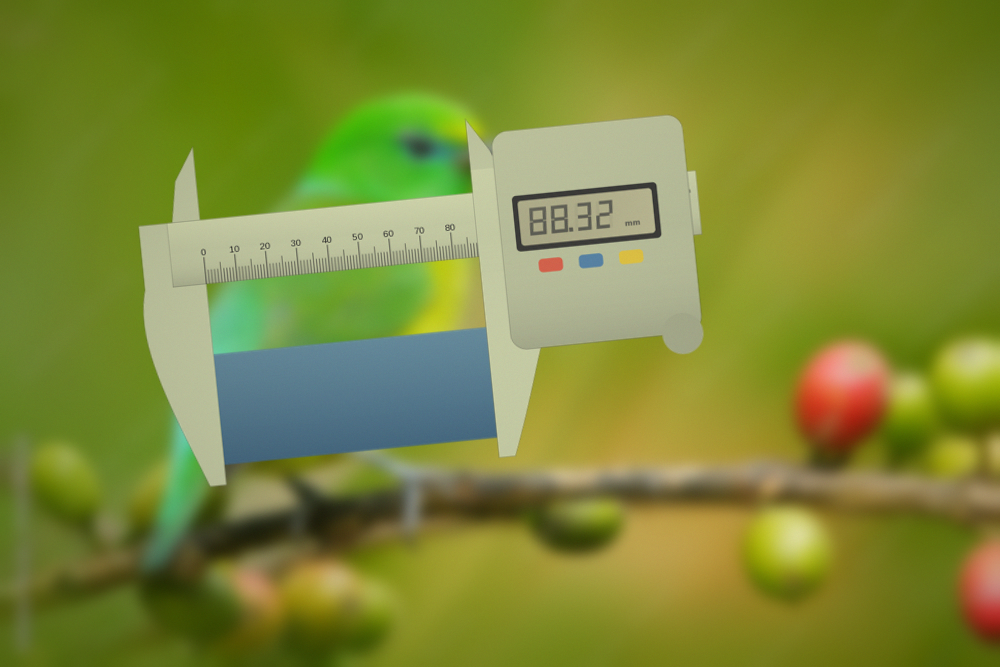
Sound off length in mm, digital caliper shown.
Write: 88.32 mm
